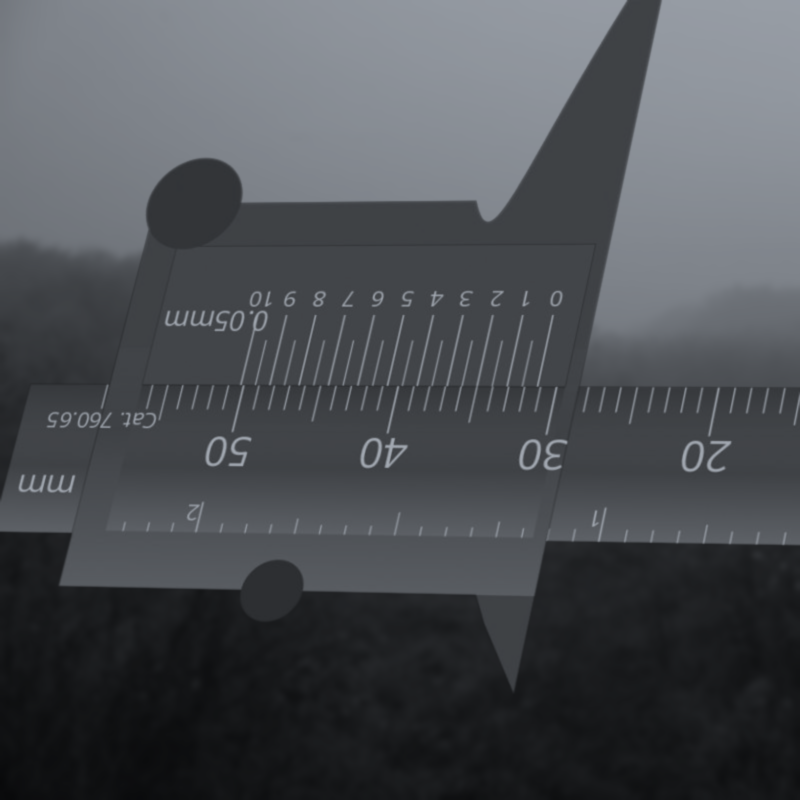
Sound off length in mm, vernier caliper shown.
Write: 31.2 mm
